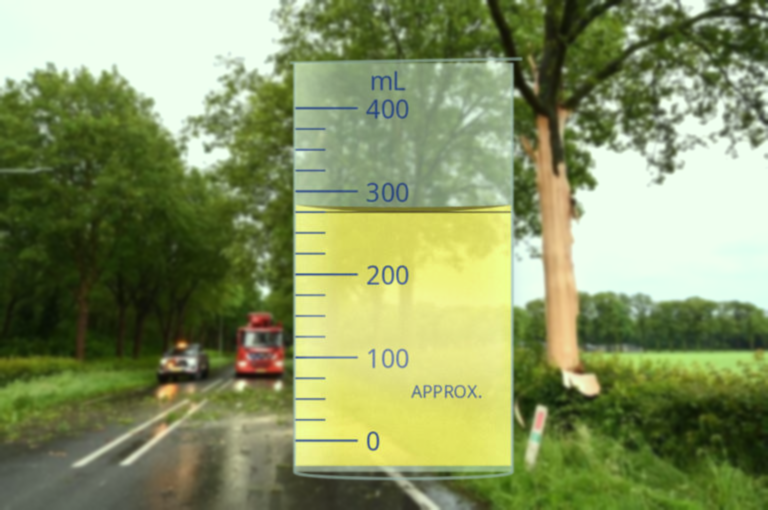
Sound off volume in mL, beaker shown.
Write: 275 mL
